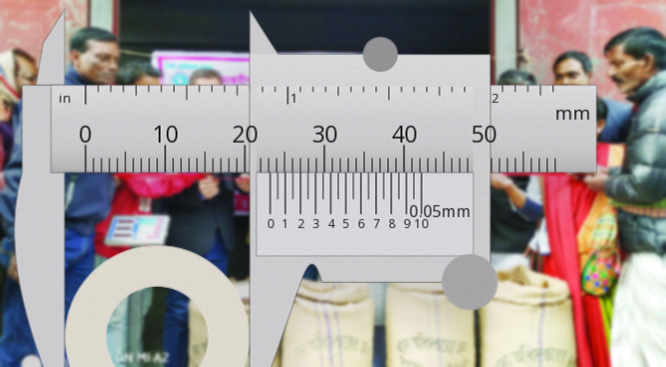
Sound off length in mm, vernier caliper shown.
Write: 23.2 mm
